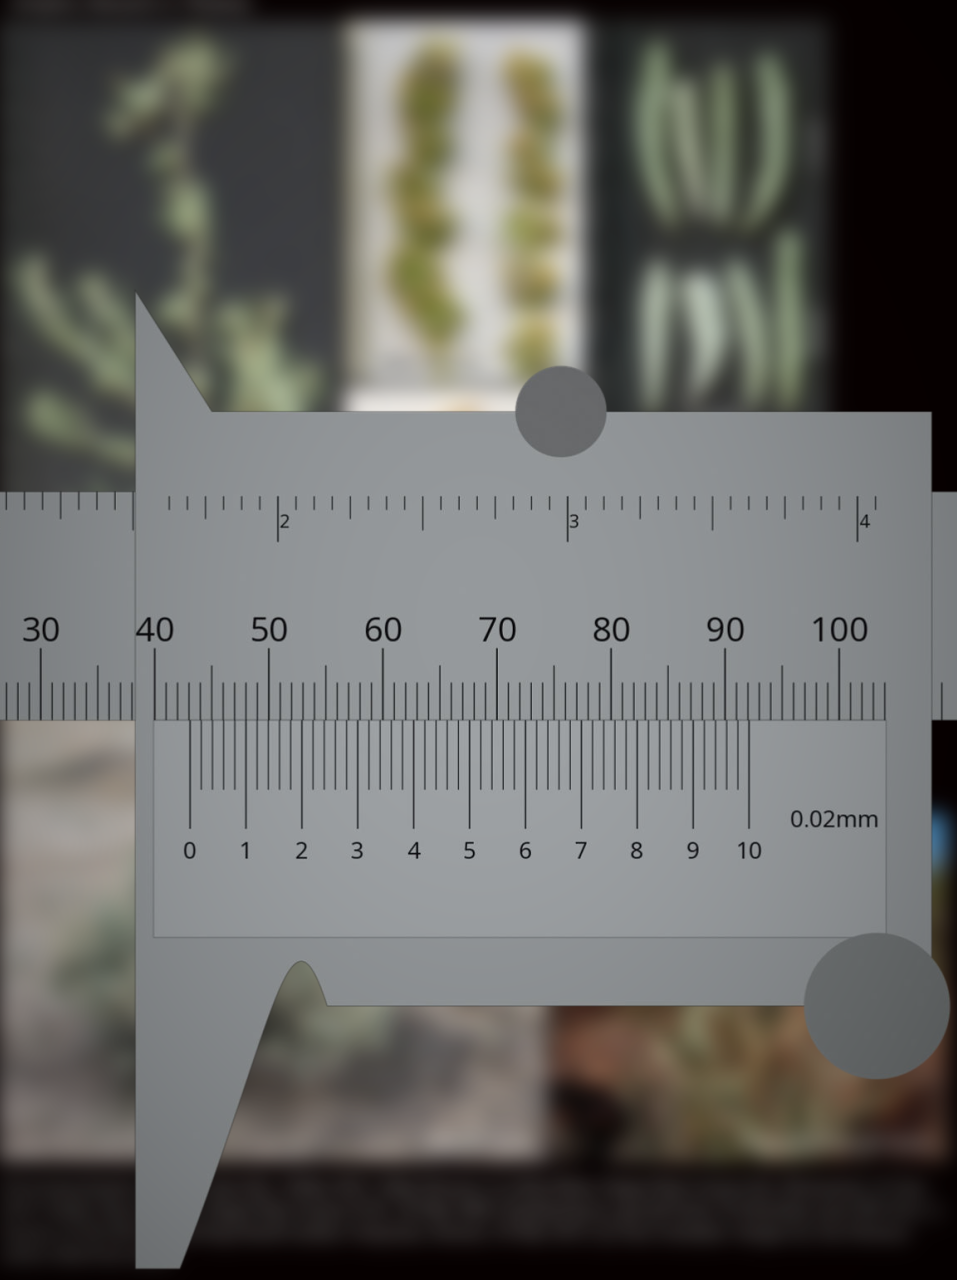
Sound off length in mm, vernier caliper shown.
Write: 43.1 mm
